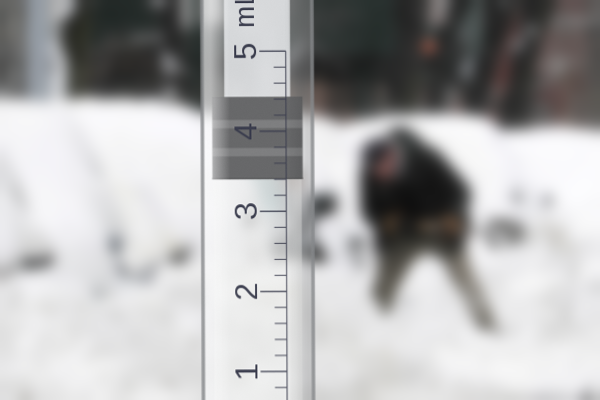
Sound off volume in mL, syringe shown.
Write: 3.4 mL
